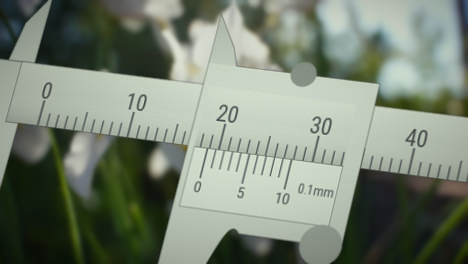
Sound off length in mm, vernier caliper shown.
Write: 18.8 mm
